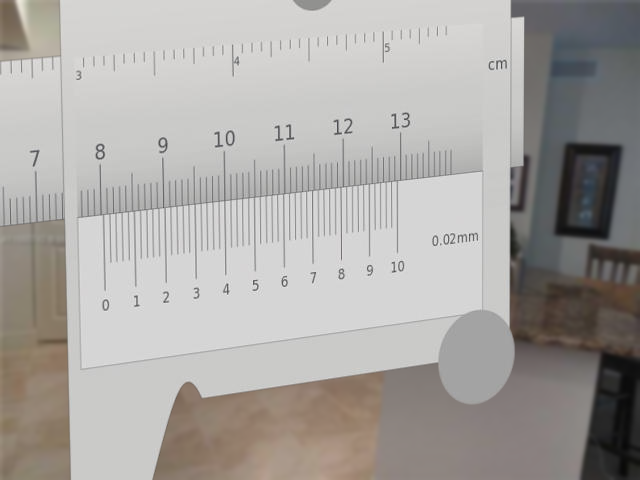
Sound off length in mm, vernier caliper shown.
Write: 80.4 mm
